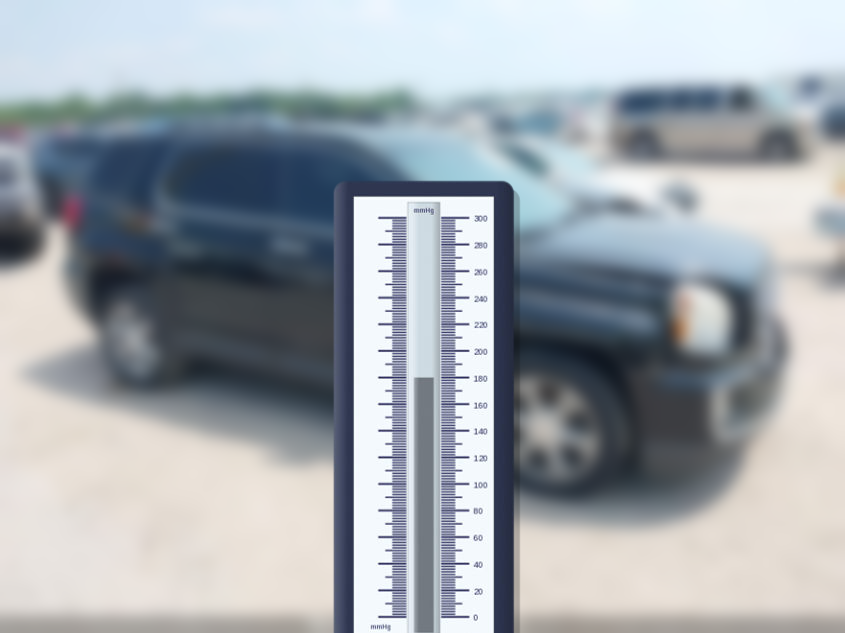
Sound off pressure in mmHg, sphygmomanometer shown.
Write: 180 mmHg
